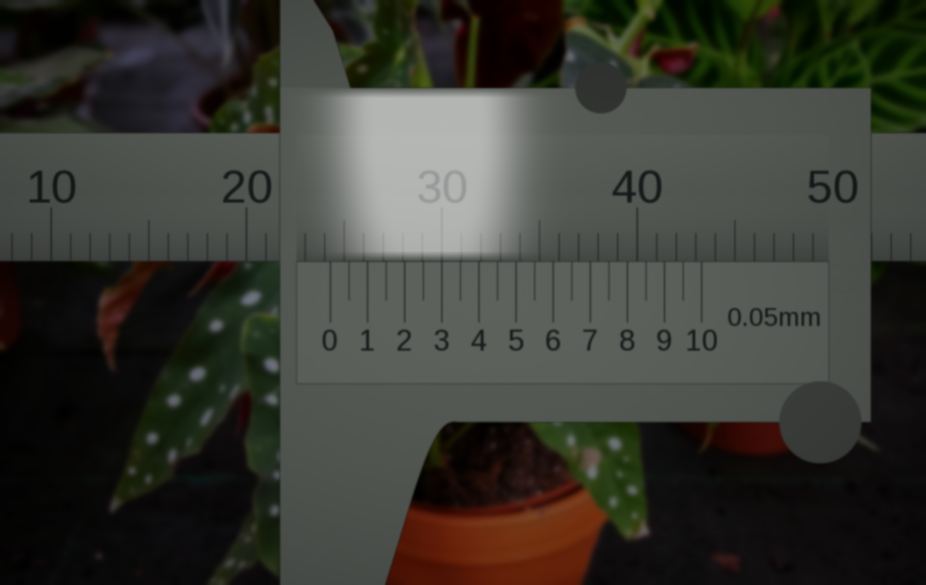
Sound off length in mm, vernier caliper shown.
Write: 24.3 mm
